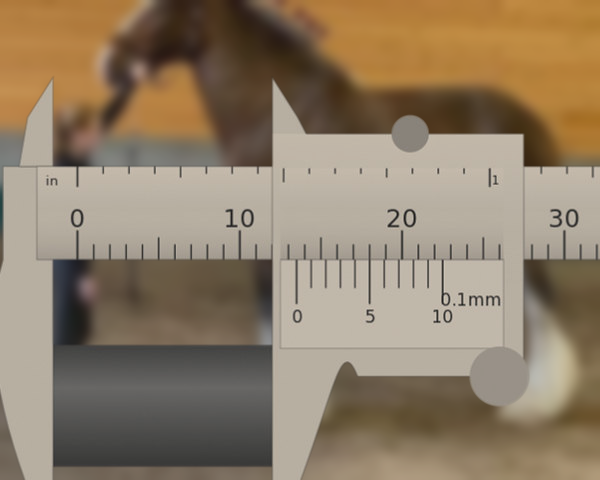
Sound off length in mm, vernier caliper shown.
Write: 13.5 mm
